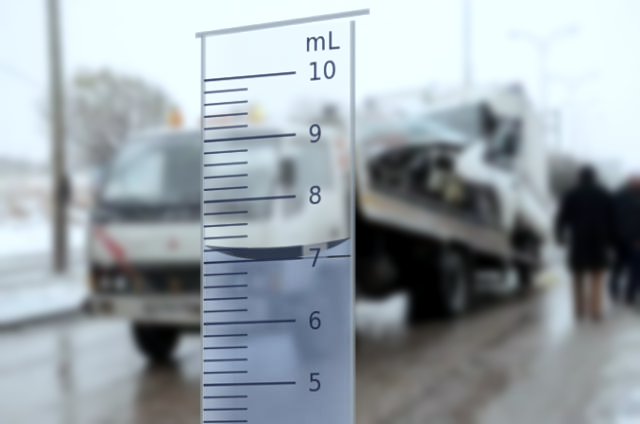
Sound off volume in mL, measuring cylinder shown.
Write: 7 mL
